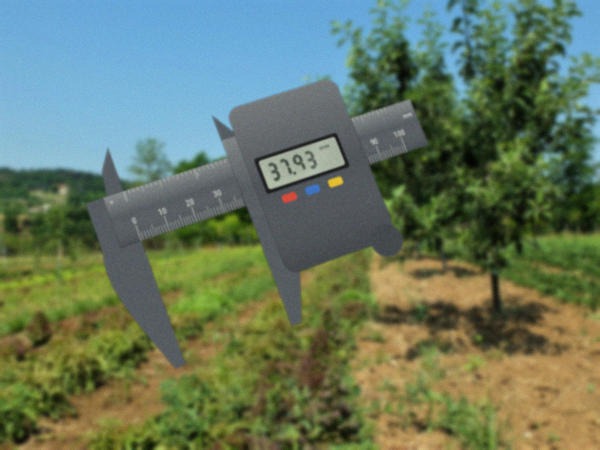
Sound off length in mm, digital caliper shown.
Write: 37.93 mm
